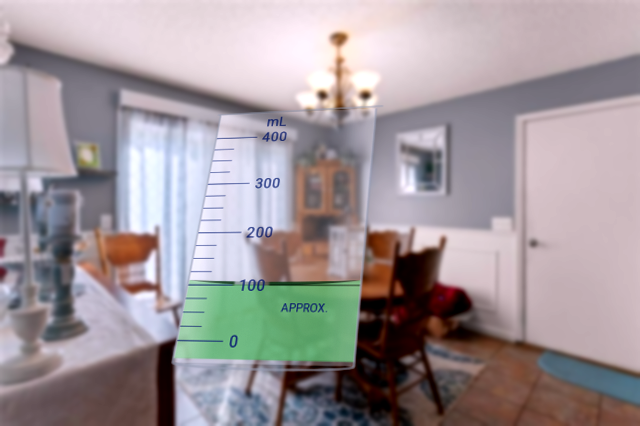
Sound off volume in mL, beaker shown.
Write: 100 mL
